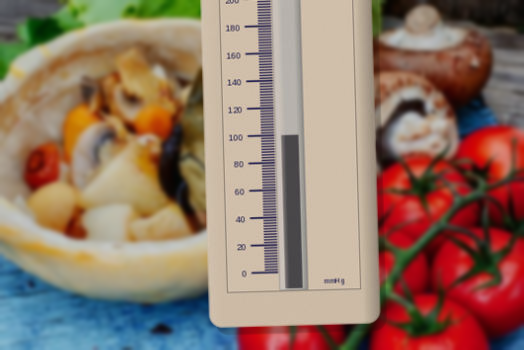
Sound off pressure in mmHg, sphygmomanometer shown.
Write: 100 mmHg
